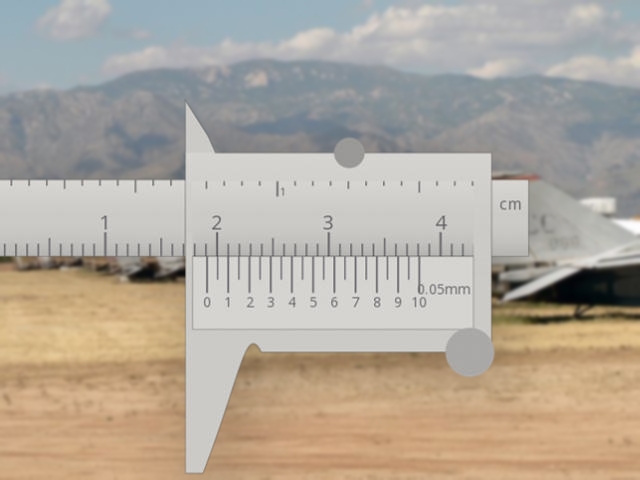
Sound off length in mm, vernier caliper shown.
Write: 19.1 mm
